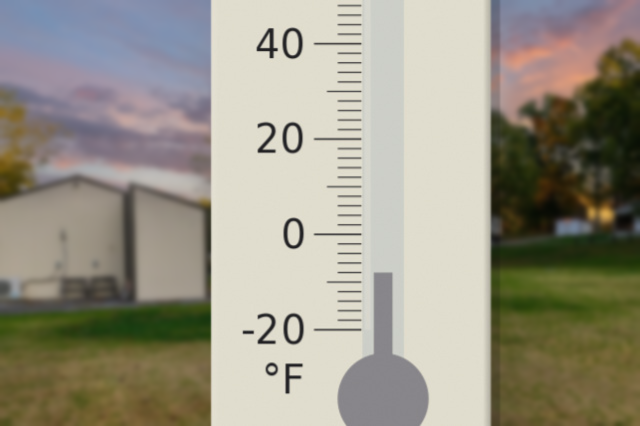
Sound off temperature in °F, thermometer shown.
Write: -8 °F
